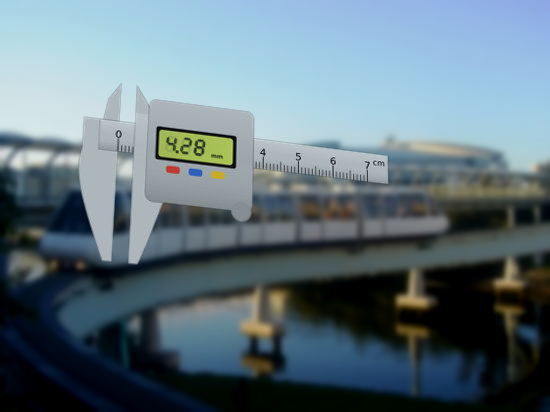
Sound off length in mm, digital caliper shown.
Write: 4.28 mm
